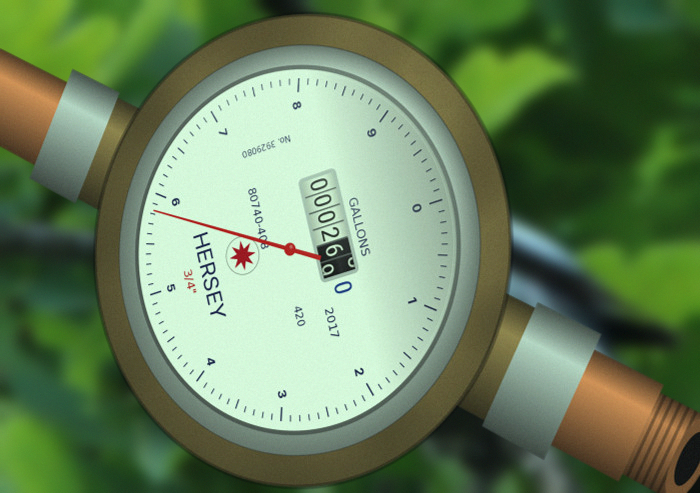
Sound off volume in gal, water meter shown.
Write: 2685.8 gal
